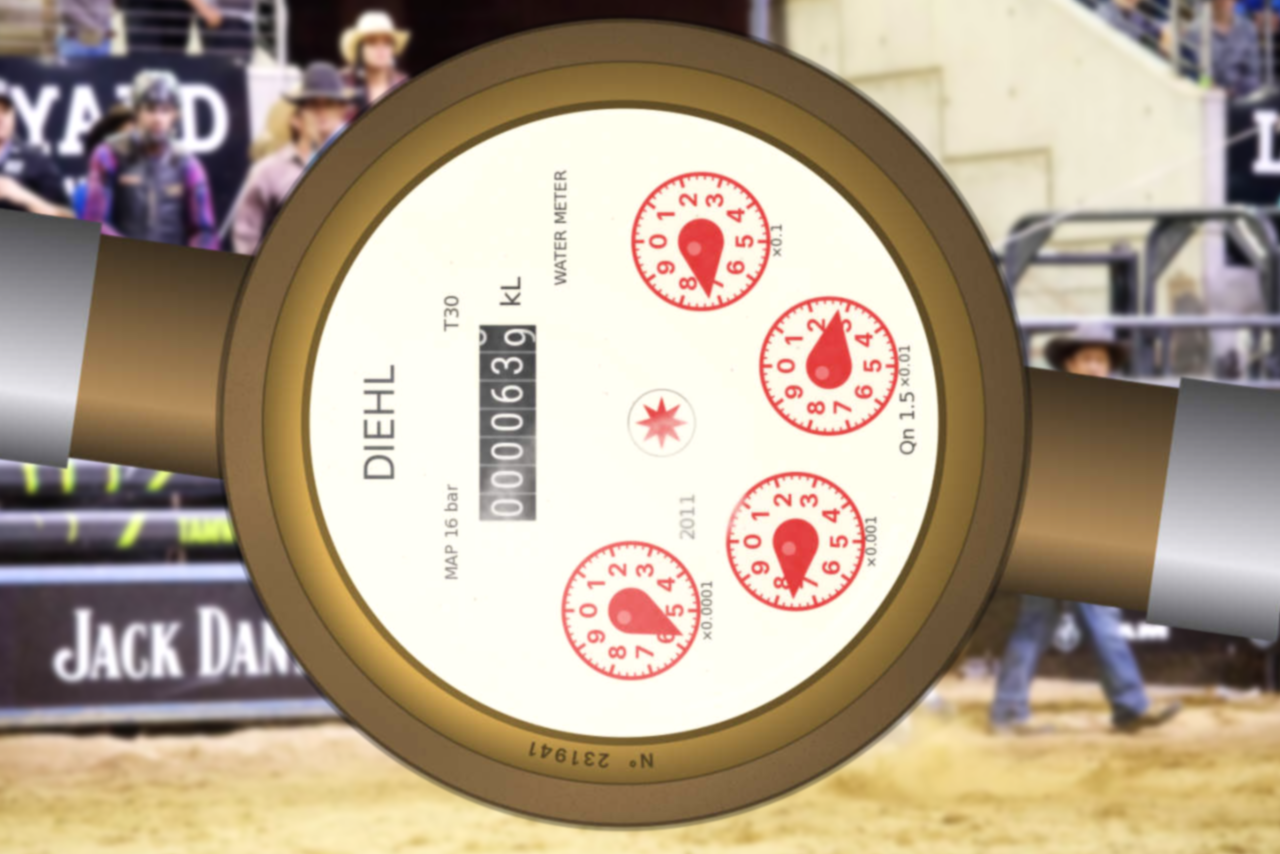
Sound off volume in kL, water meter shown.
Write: 638.7275 kL
